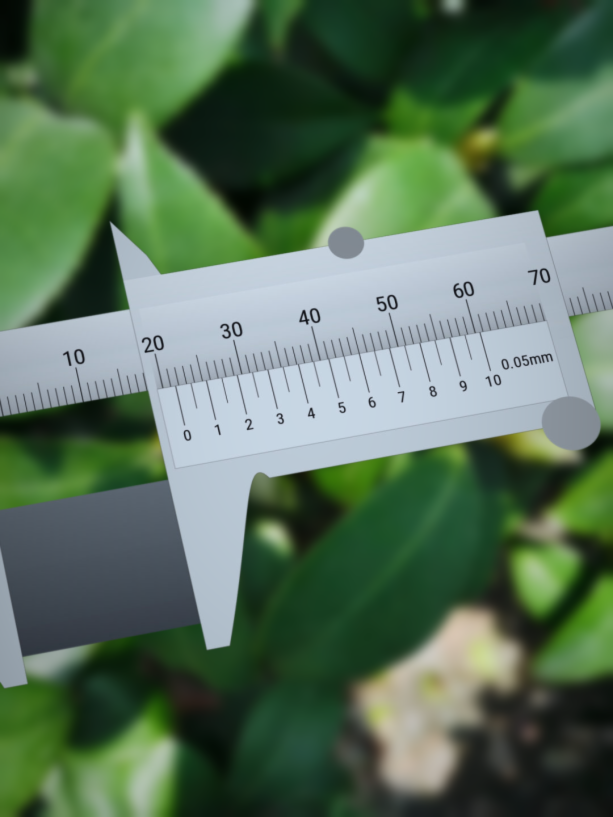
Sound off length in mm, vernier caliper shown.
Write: 21.6 mm
